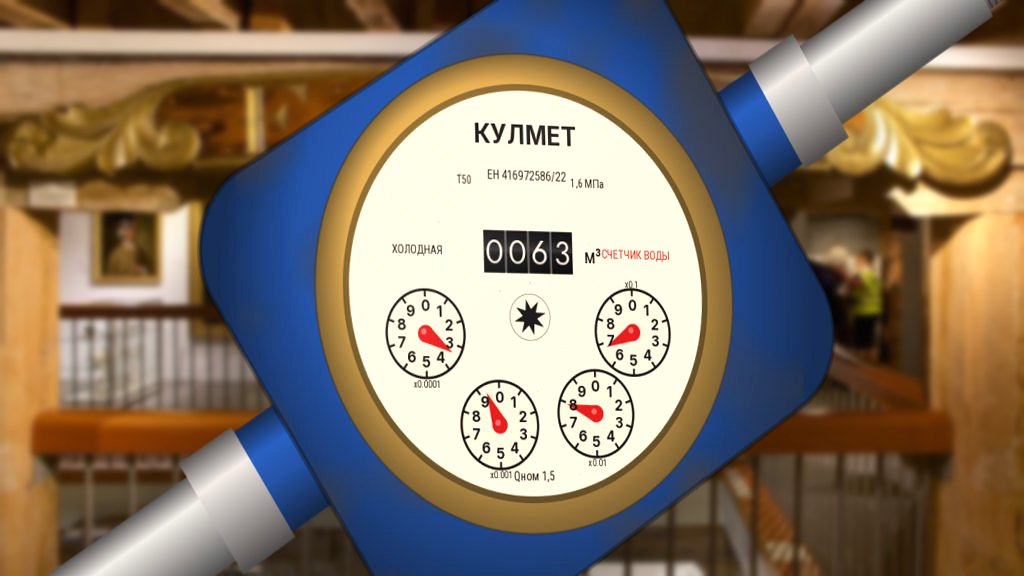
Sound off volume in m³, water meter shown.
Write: 63.6793 m³
